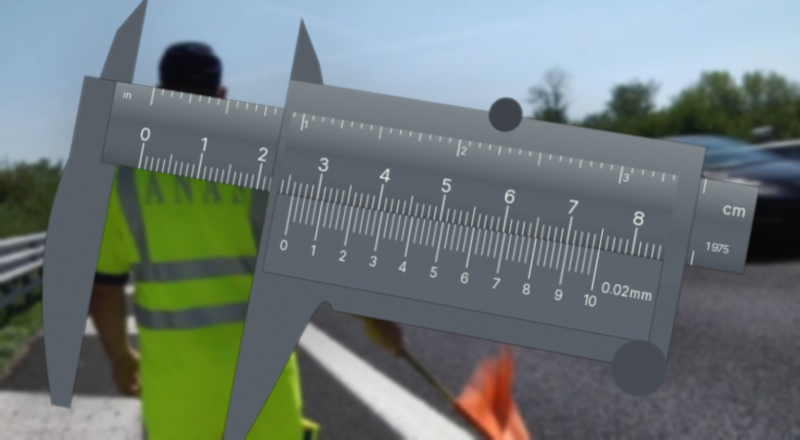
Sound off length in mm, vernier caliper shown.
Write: 26.0 mm
